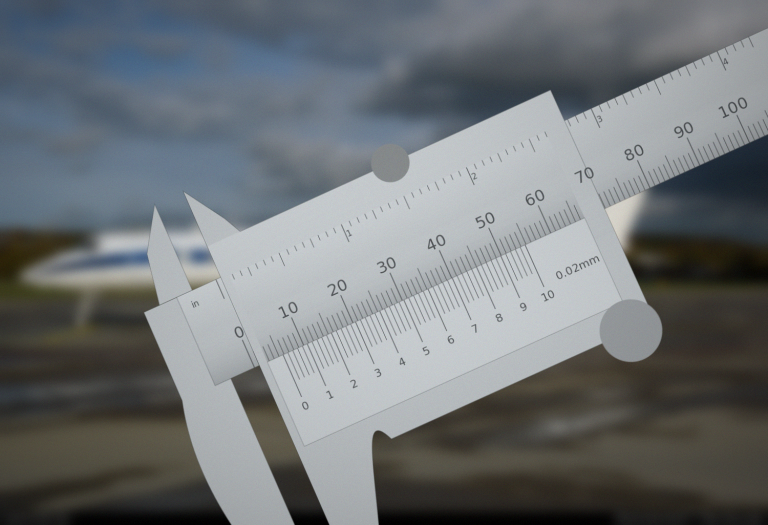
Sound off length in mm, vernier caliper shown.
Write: 5.8 mm
